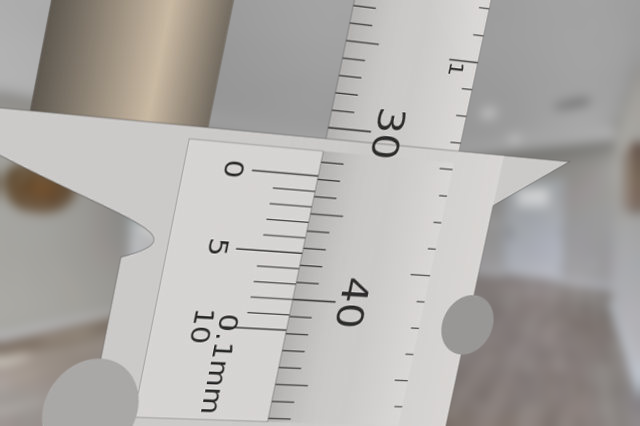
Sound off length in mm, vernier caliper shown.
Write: 32.8 mm
